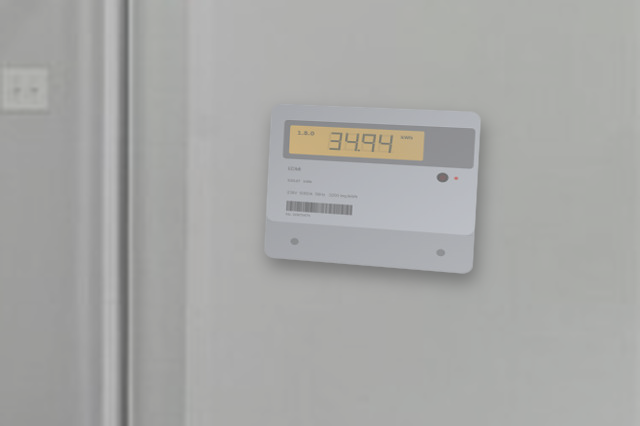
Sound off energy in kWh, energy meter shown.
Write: 34.94 kWh
